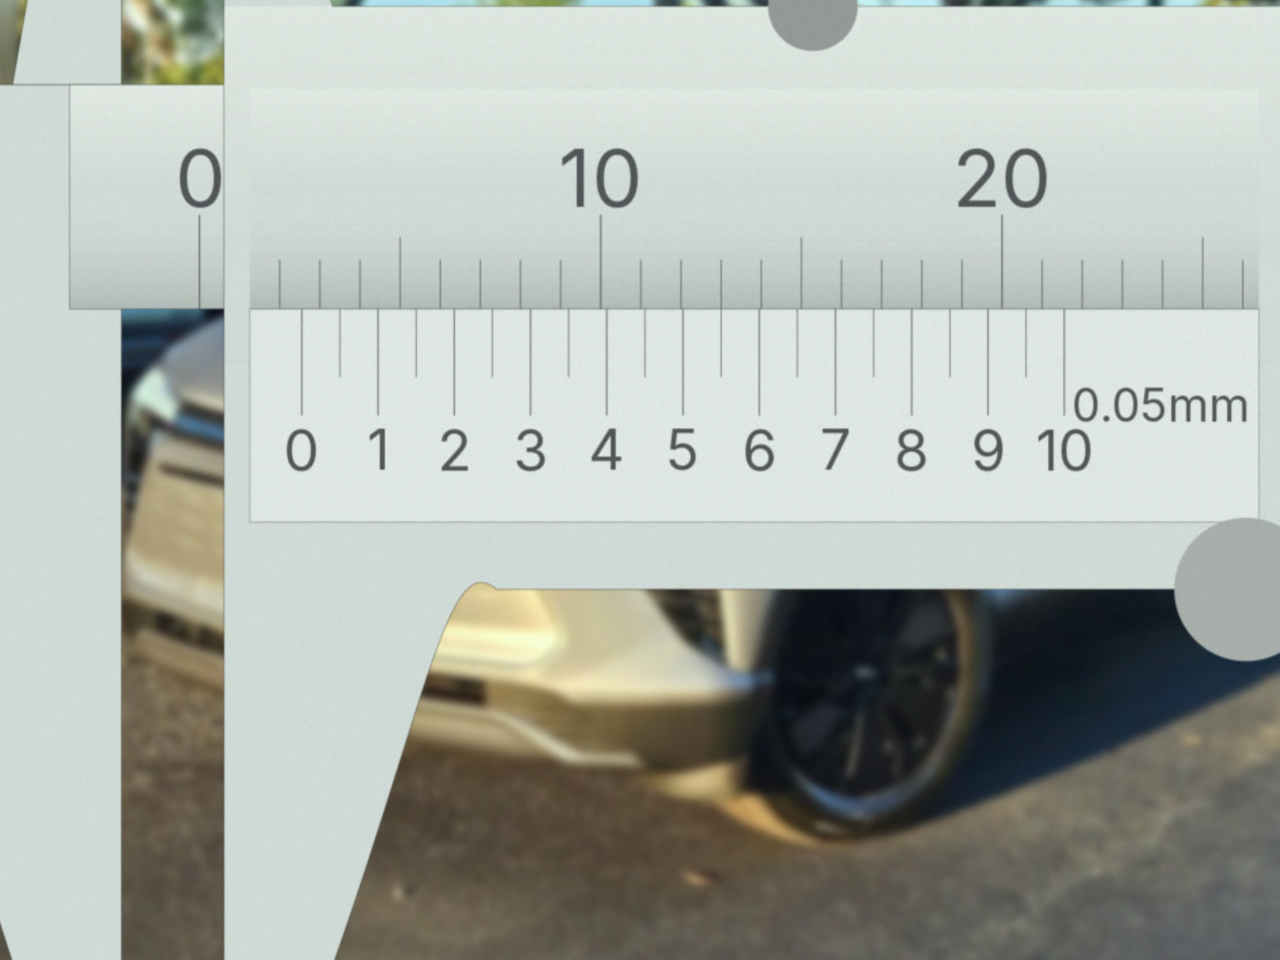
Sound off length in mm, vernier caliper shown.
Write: 2.55 mm
